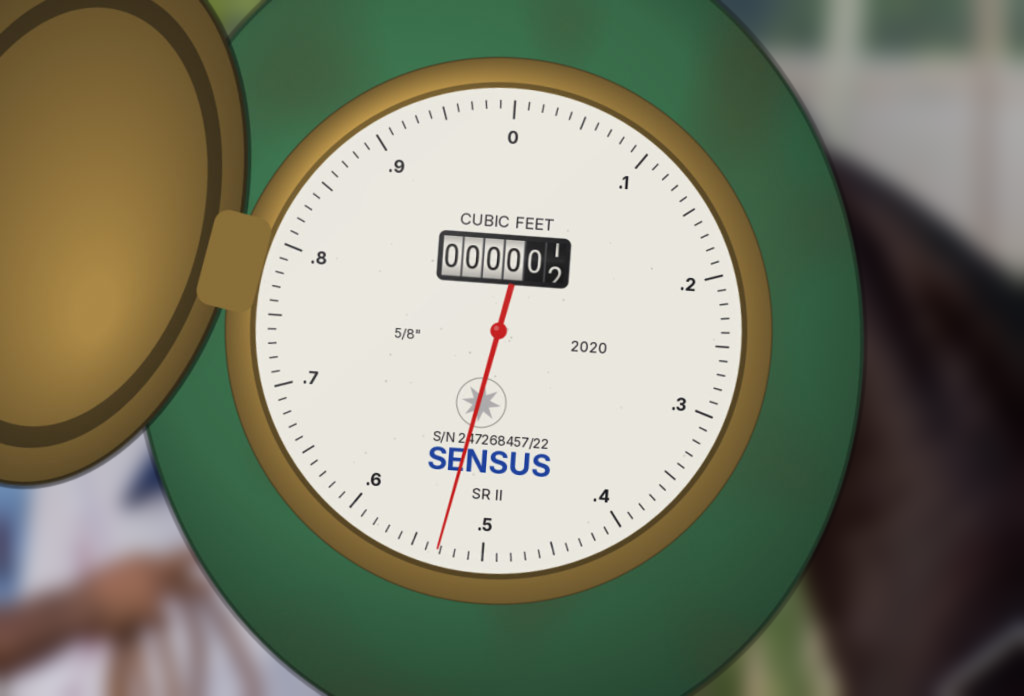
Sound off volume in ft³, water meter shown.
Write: 1.53 ft³
